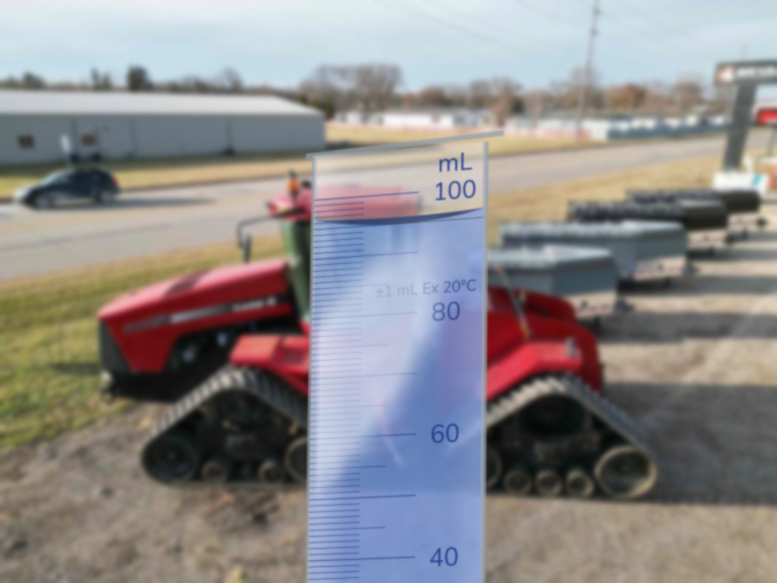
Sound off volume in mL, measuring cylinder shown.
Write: 95 mL
